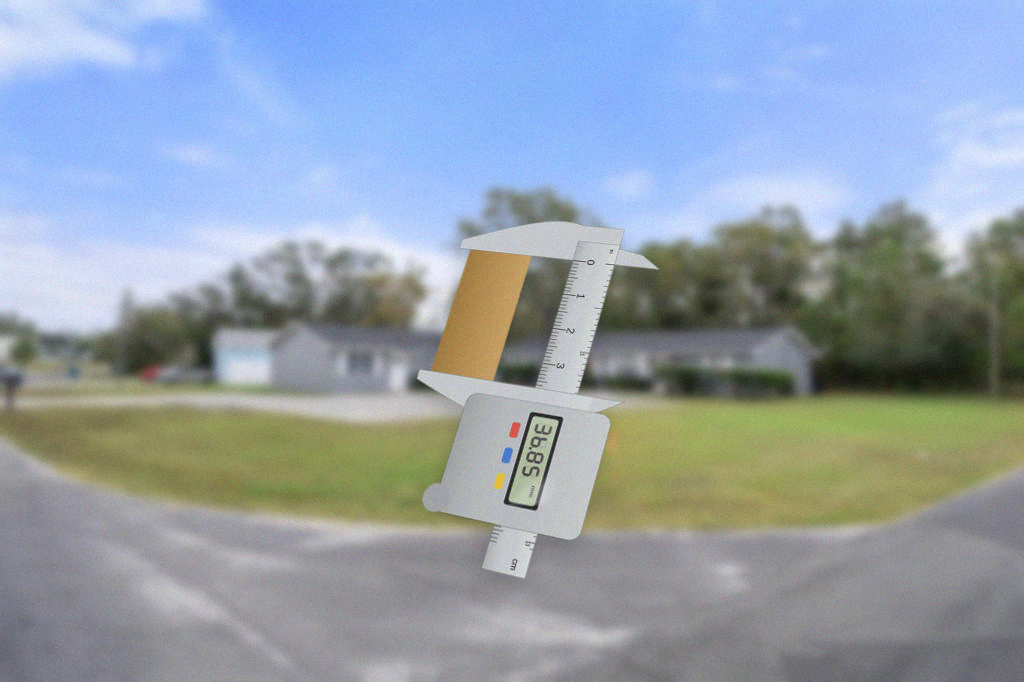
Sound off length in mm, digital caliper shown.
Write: 36.85 mm
